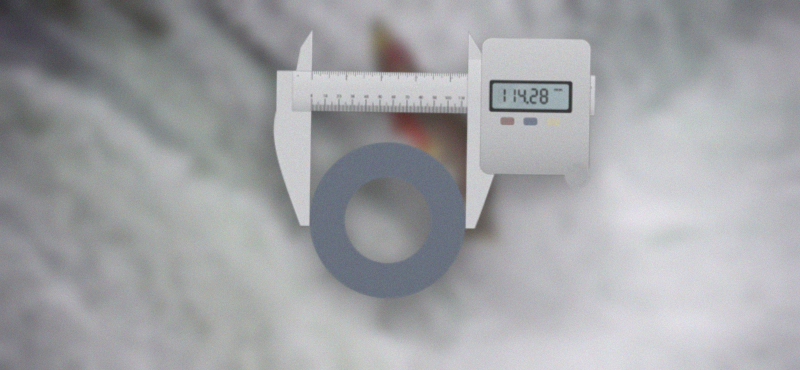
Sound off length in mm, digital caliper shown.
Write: 114.28 mm
